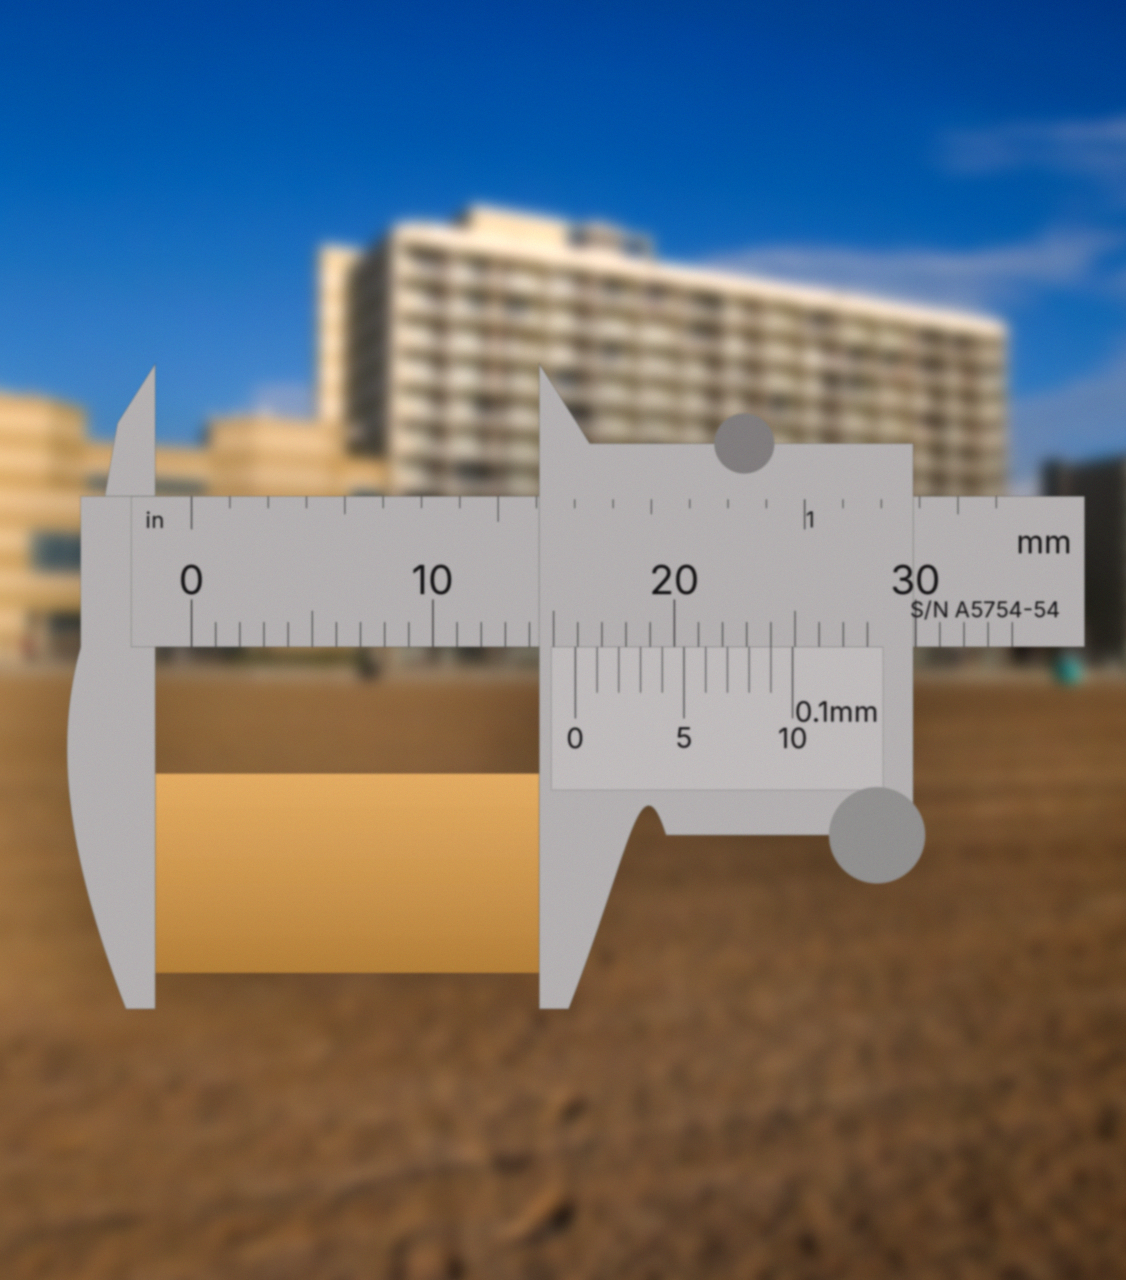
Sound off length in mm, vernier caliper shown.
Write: 15.9 mm
